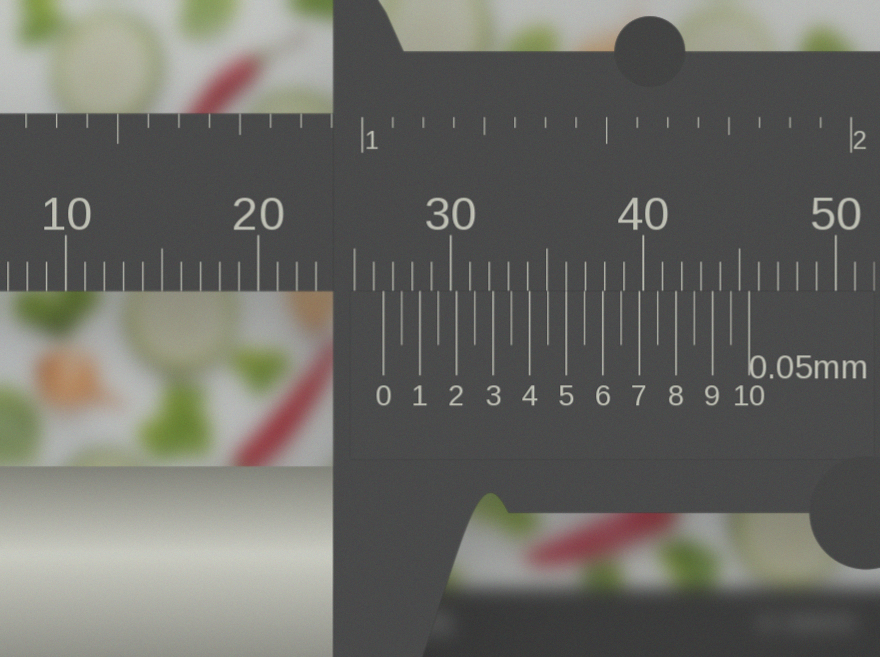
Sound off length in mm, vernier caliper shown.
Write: 26.5 mm
